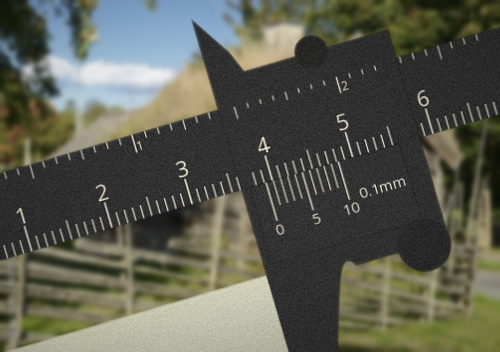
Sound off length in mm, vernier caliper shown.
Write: 39.2 mm
